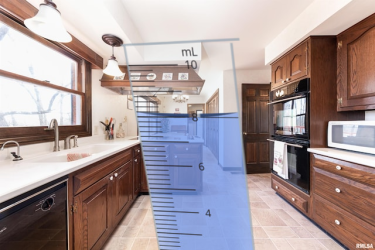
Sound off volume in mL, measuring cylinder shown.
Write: 8 mL
